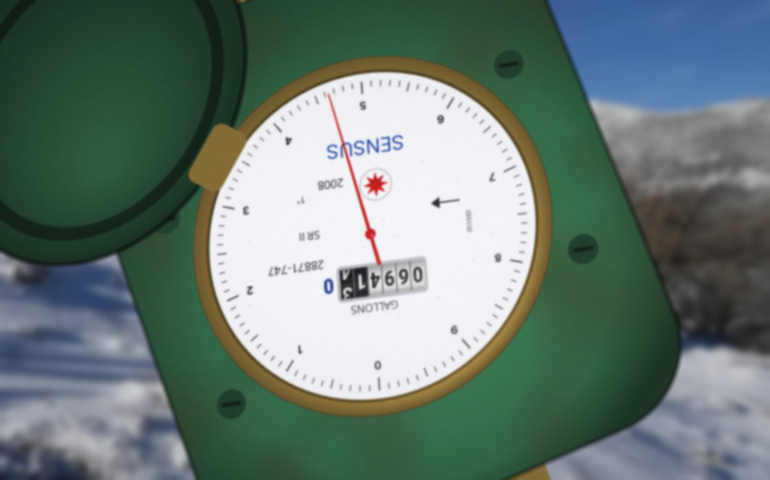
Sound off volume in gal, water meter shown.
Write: 694134.6 gal
